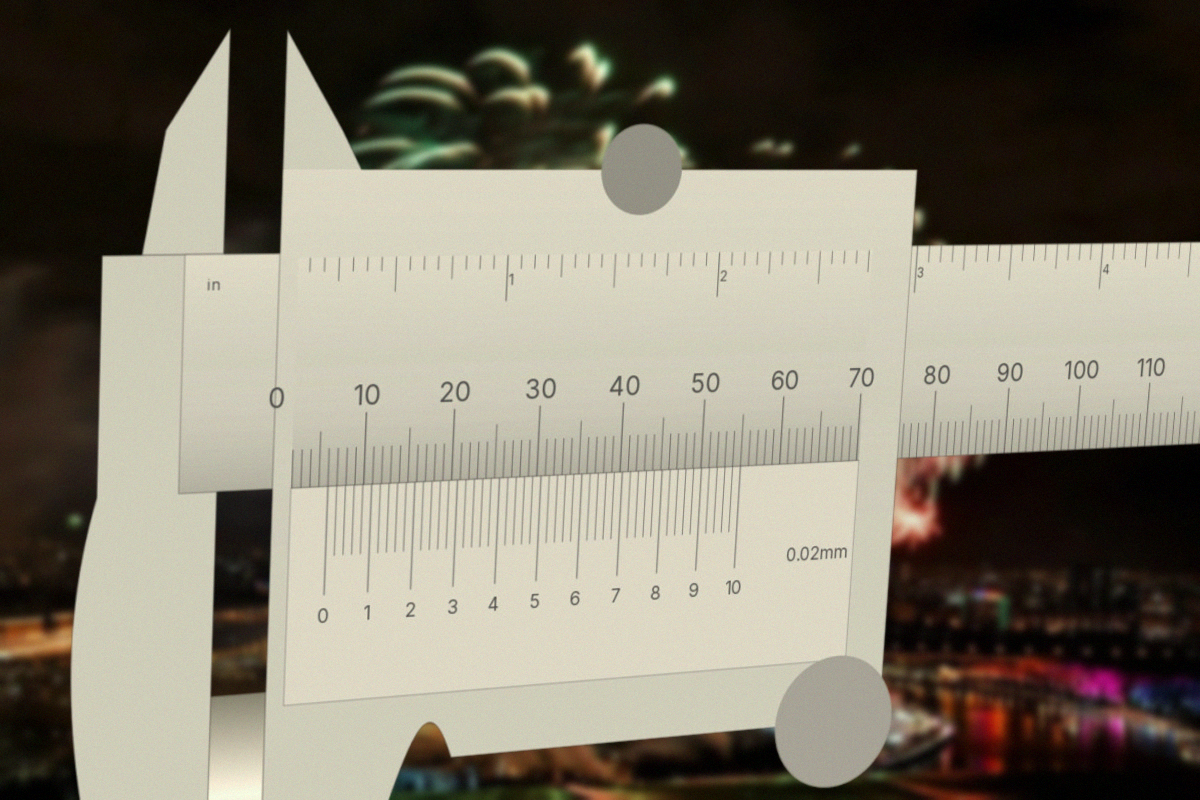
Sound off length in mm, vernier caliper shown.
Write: 6.0 mm
